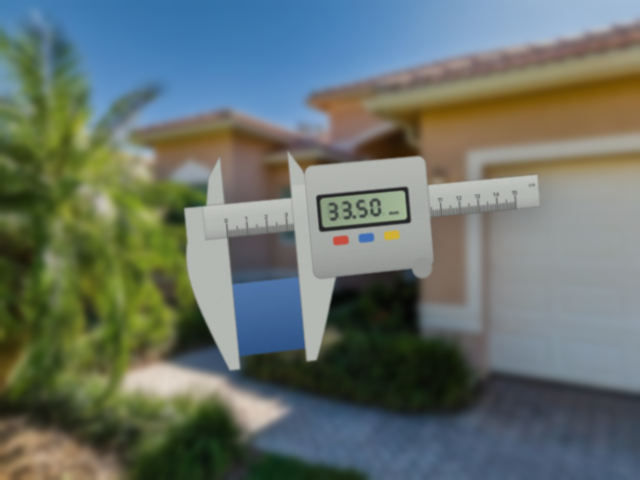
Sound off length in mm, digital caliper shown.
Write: 33.50 mm
